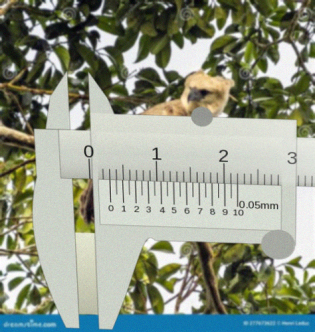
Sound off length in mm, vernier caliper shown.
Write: 3.0 mm
